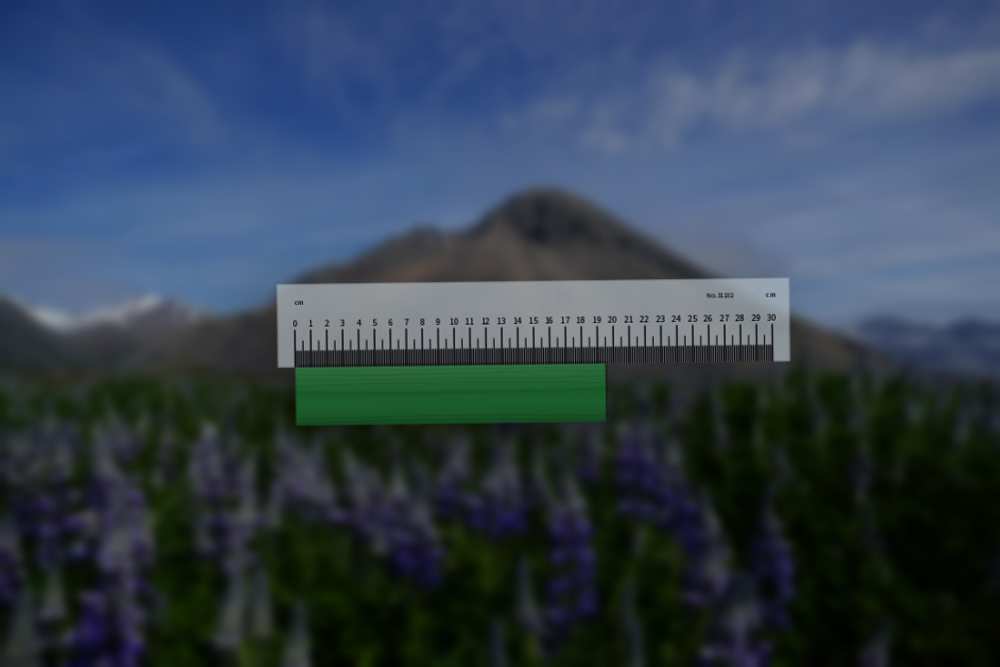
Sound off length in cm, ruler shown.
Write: 19.5 cm
